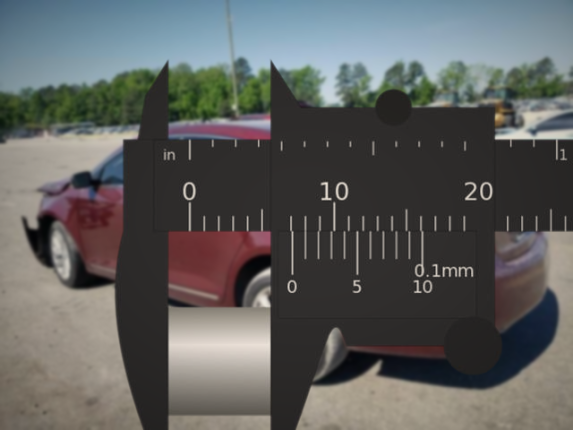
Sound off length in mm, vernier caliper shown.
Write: 7.1 mm
